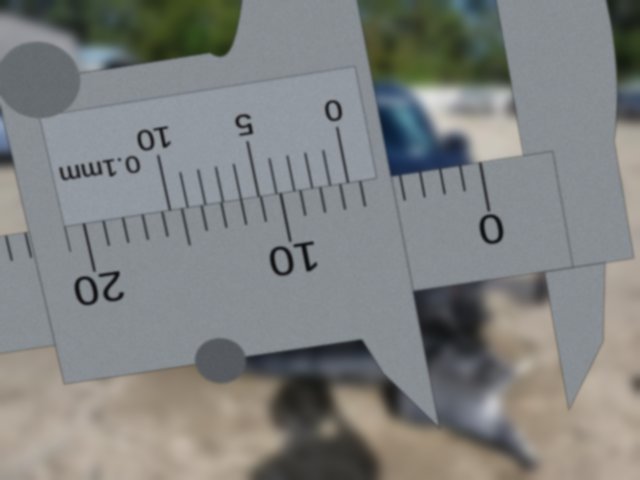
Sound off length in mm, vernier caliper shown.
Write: 6.6 mm
